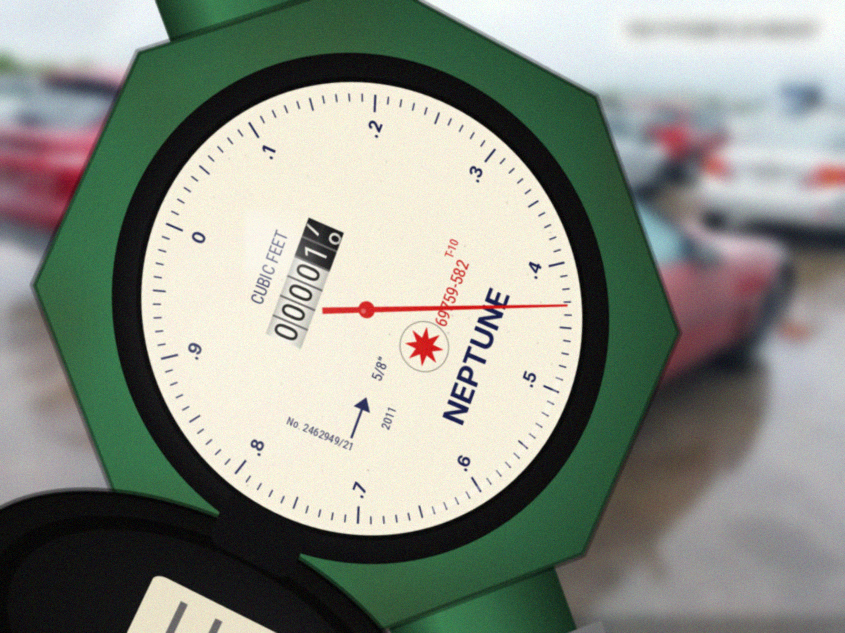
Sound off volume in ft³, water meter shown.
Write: 17.43 ft³
